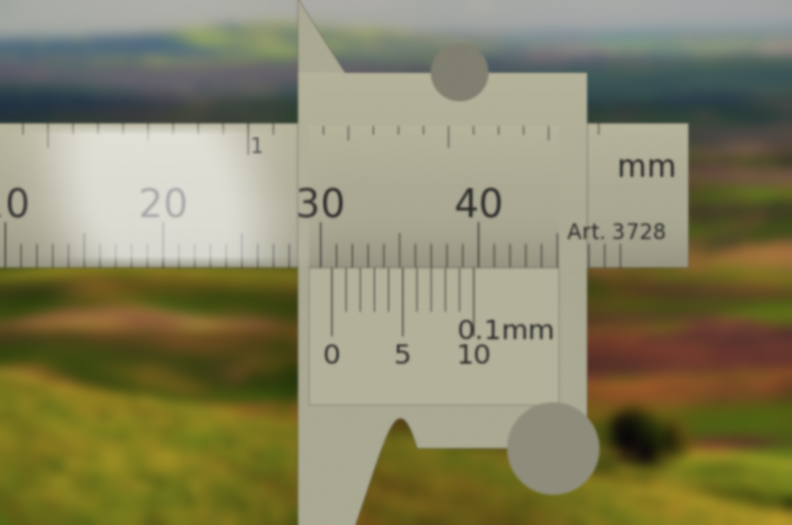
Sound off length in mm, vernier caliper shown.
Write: 30.7 mm
